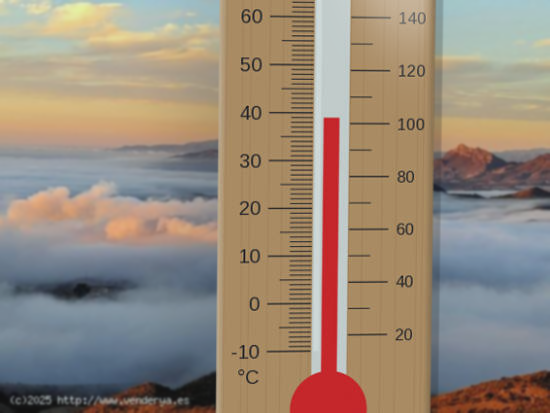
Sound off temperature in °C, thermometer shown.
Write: 39 °C
